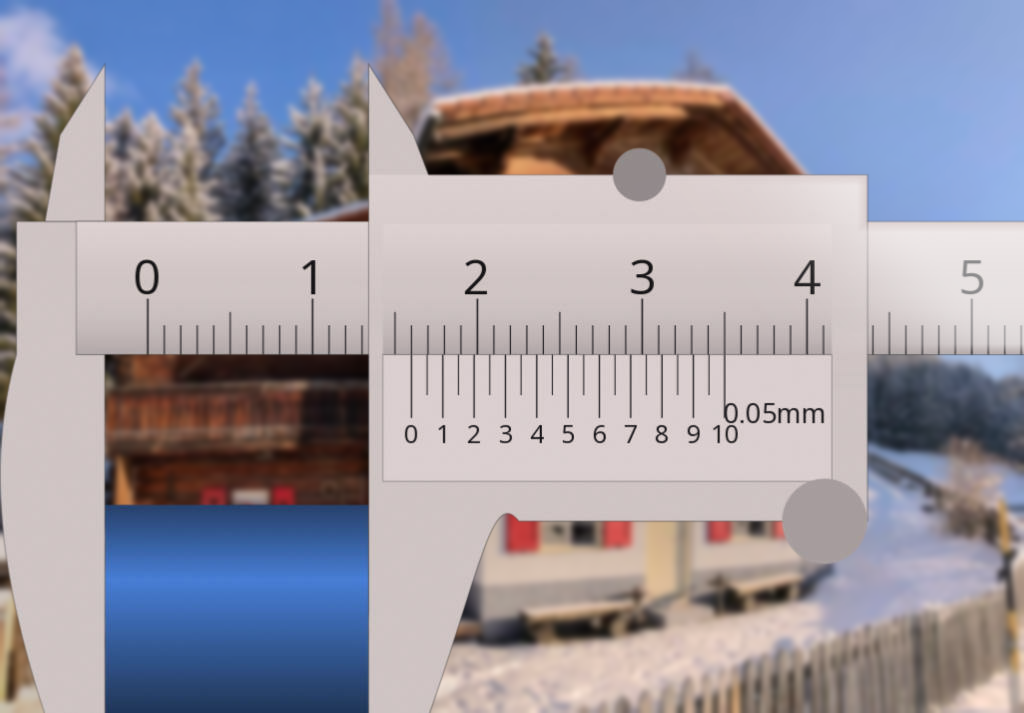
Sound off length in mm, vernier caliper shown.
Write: 16.0 mm
